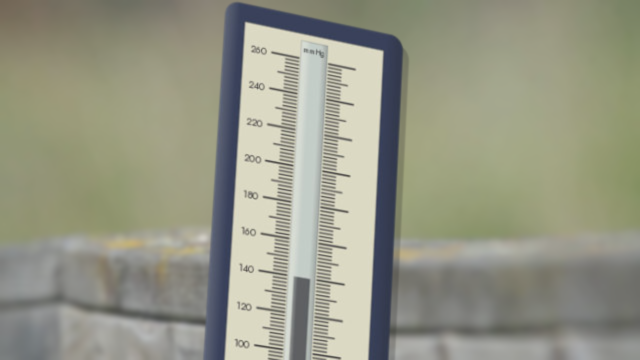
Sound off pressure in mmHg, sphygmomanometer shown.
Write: 140 mmHg
